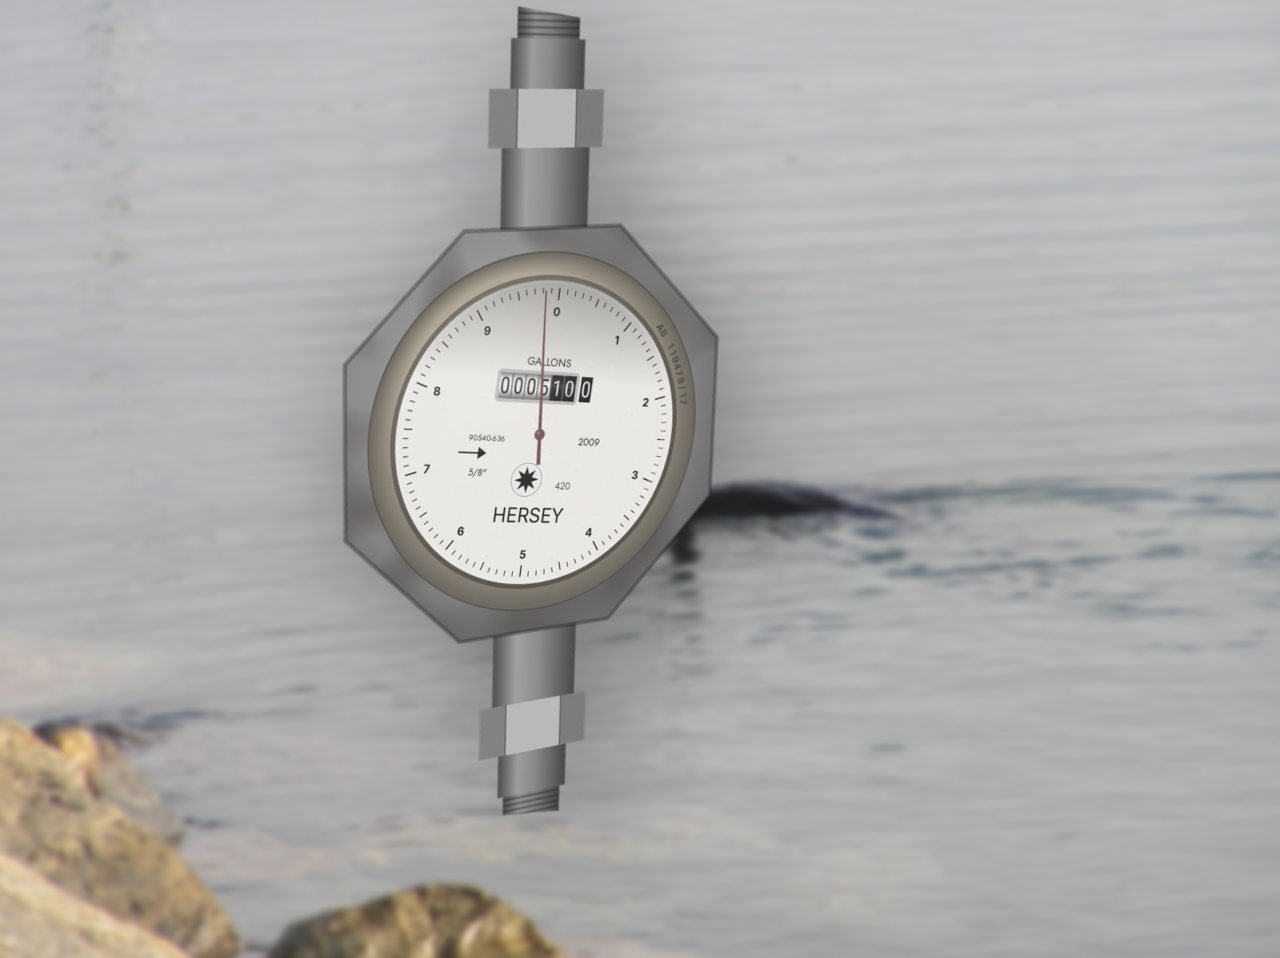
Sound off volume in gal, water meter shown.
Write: 5099.8 gal
